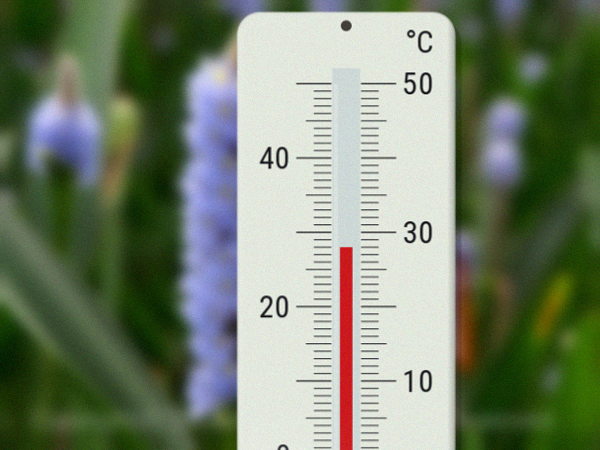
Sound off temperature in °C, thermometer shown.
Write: 28 °C
